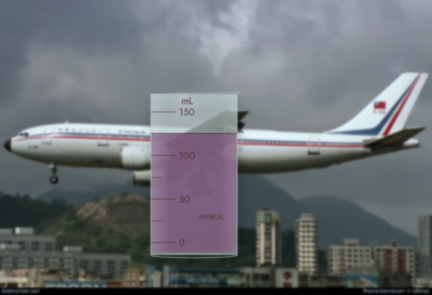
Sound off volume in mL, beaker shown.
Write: 125 mL
